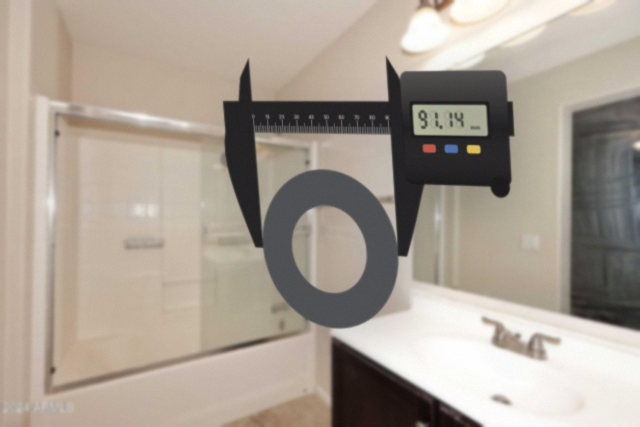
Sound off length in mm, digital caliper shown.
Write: 91.14 mm
